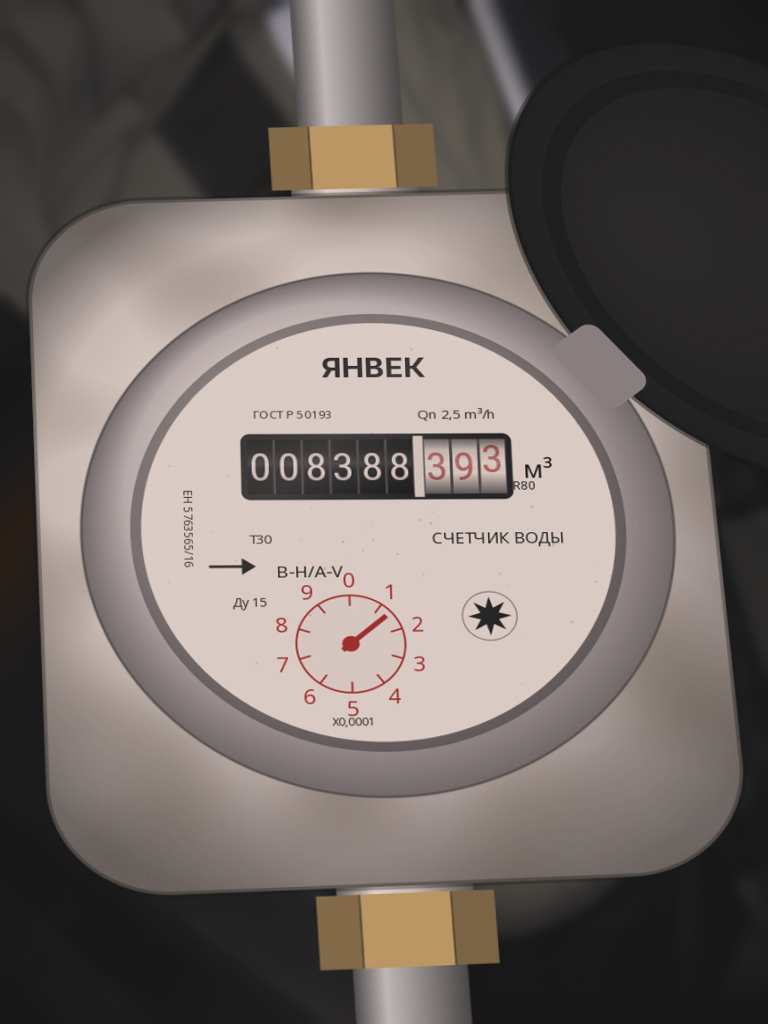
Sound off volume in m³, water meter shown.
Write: 8388.3931 m³
